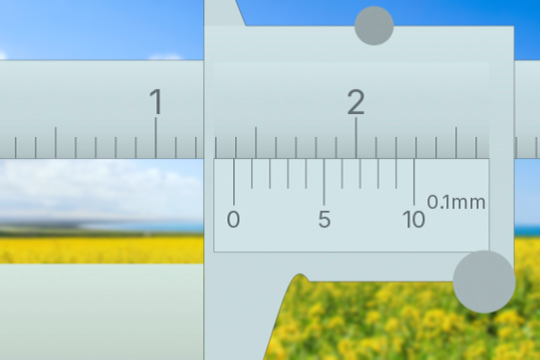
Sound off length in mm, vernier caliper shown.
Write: 13.9 mm
